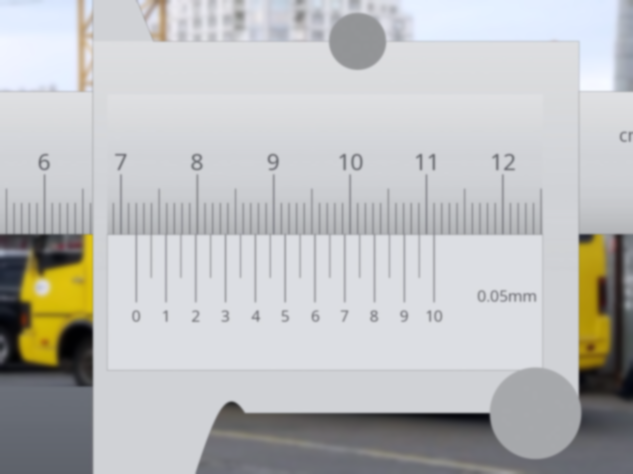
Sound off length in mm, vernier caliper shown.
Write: 72.0 mm
